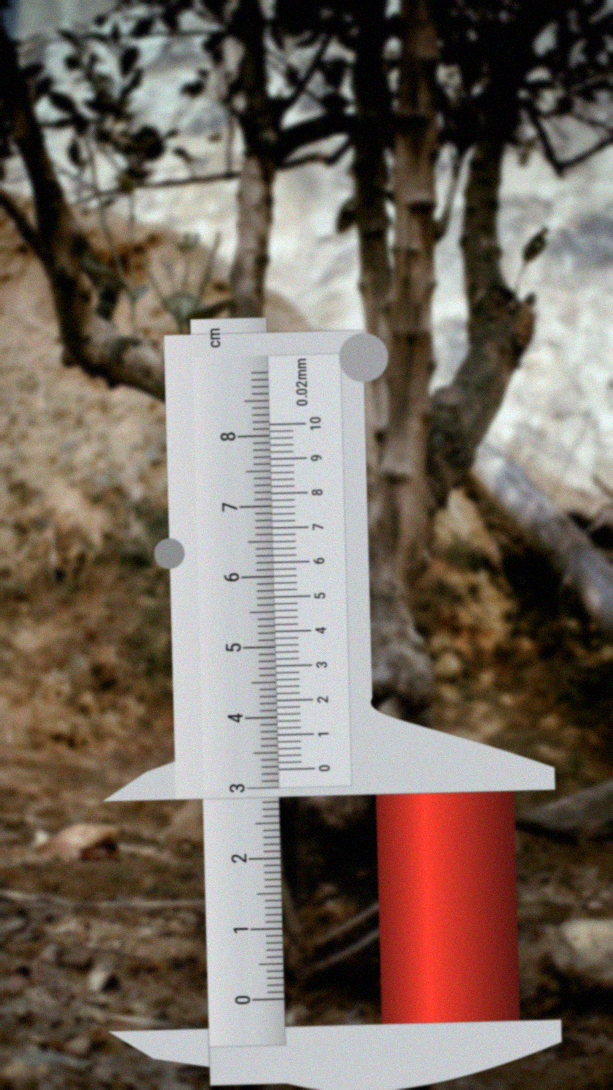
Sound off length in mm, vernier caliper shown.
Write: 32.6 mm
